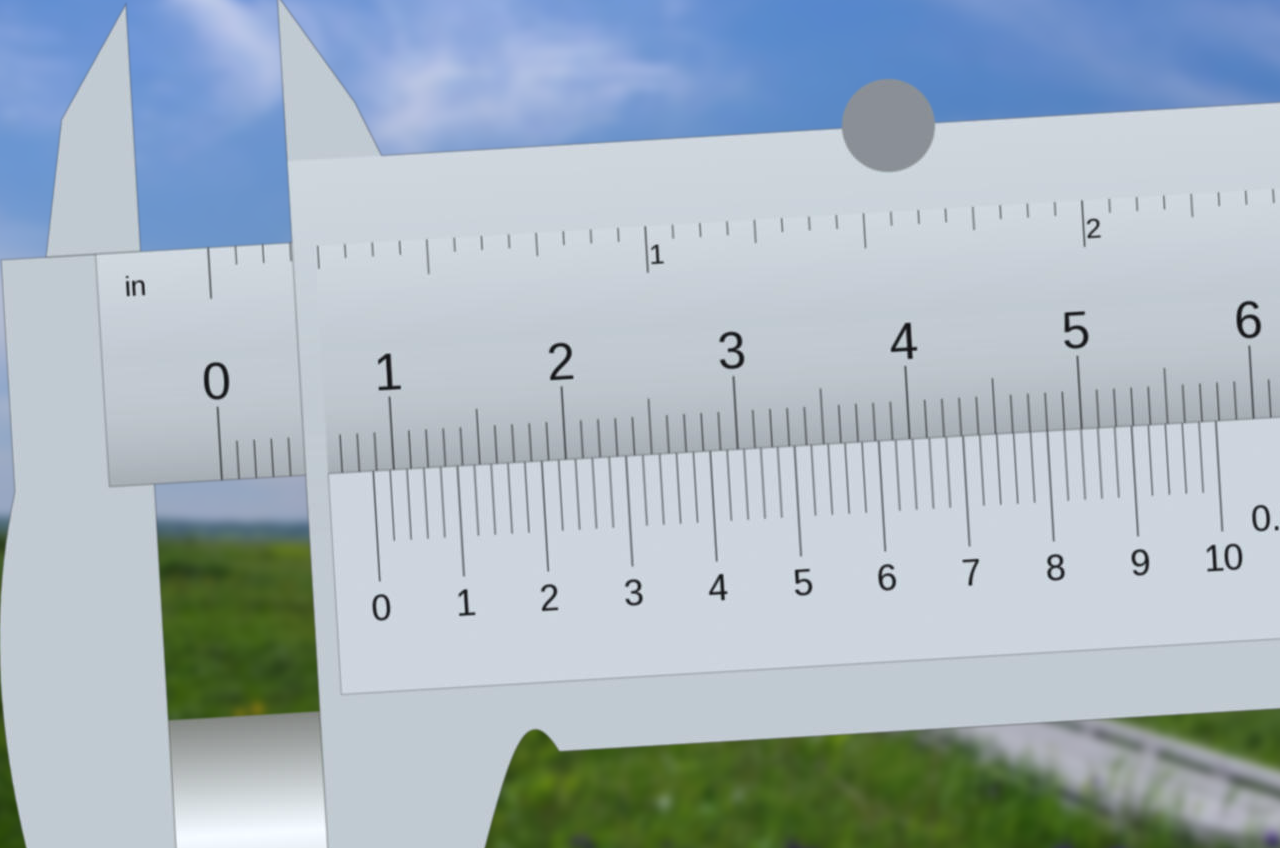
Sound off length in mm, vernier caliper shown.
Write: 8.8 mm
